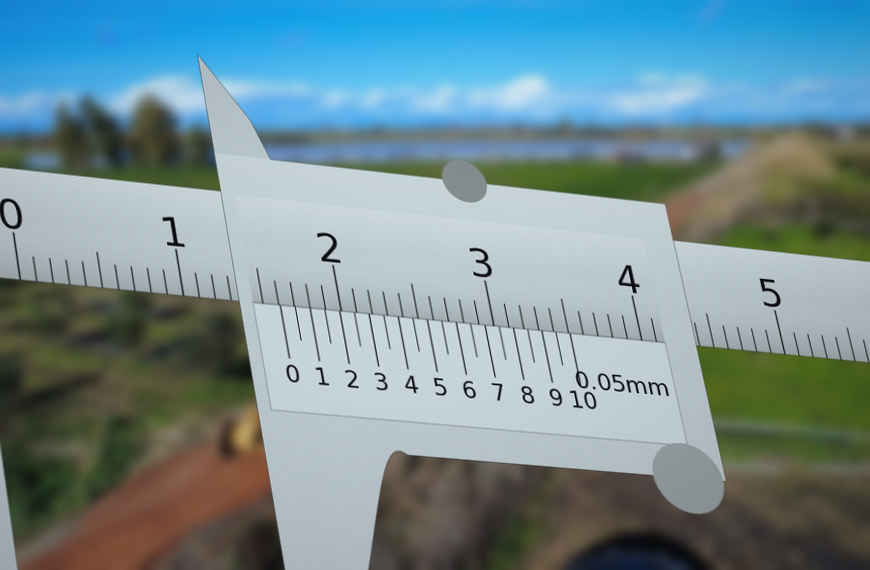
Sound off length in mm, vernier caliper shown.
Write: 16.1 mm
